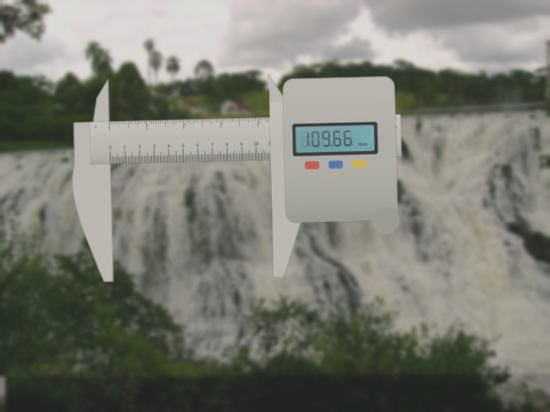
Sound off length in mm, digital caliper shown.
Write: 109.66 mm
